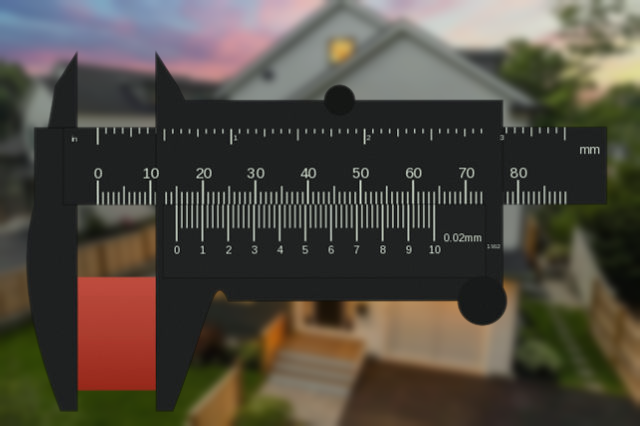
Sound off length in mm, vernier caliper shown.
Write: 15.0 mm
